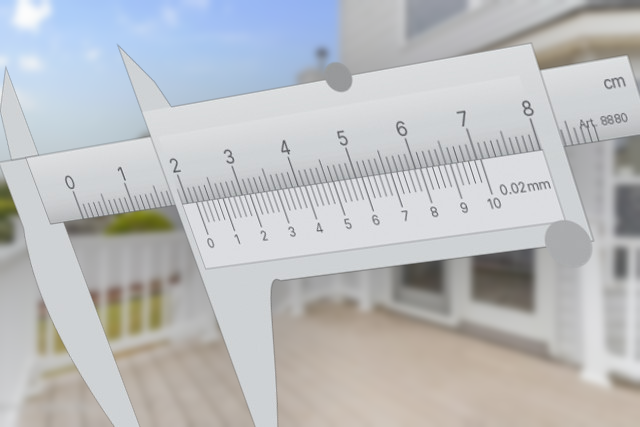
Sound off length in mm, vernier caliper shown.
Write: 21.6 mm
